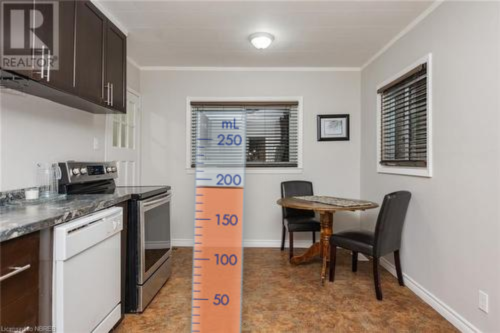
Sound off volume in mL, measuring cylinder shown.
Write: 190 mL
